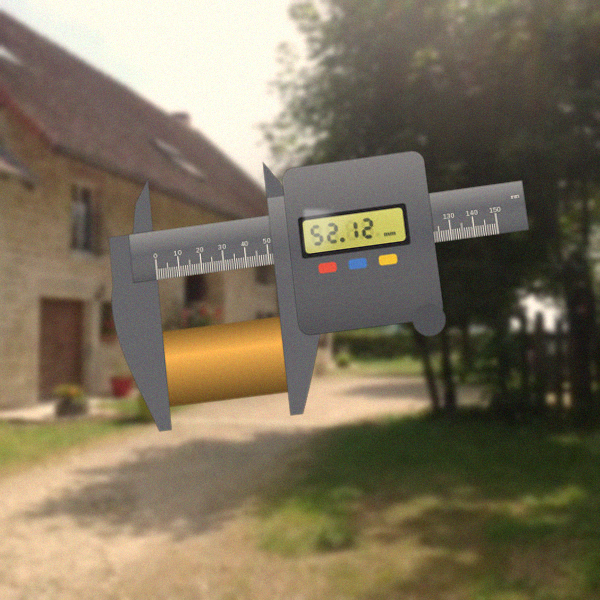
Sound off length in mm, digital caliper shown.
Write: 52.12 mm
